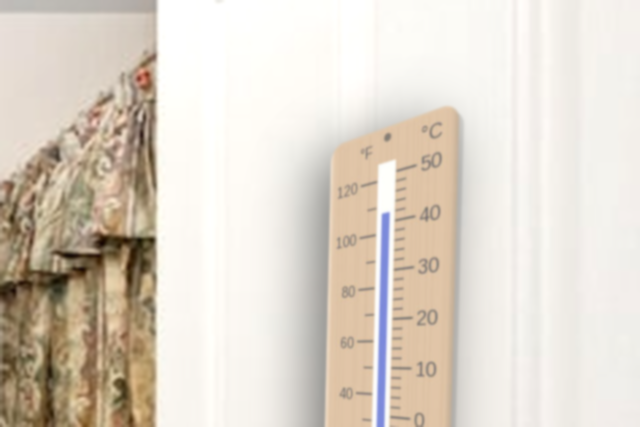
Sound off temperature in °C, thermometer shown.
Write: 42 °C
